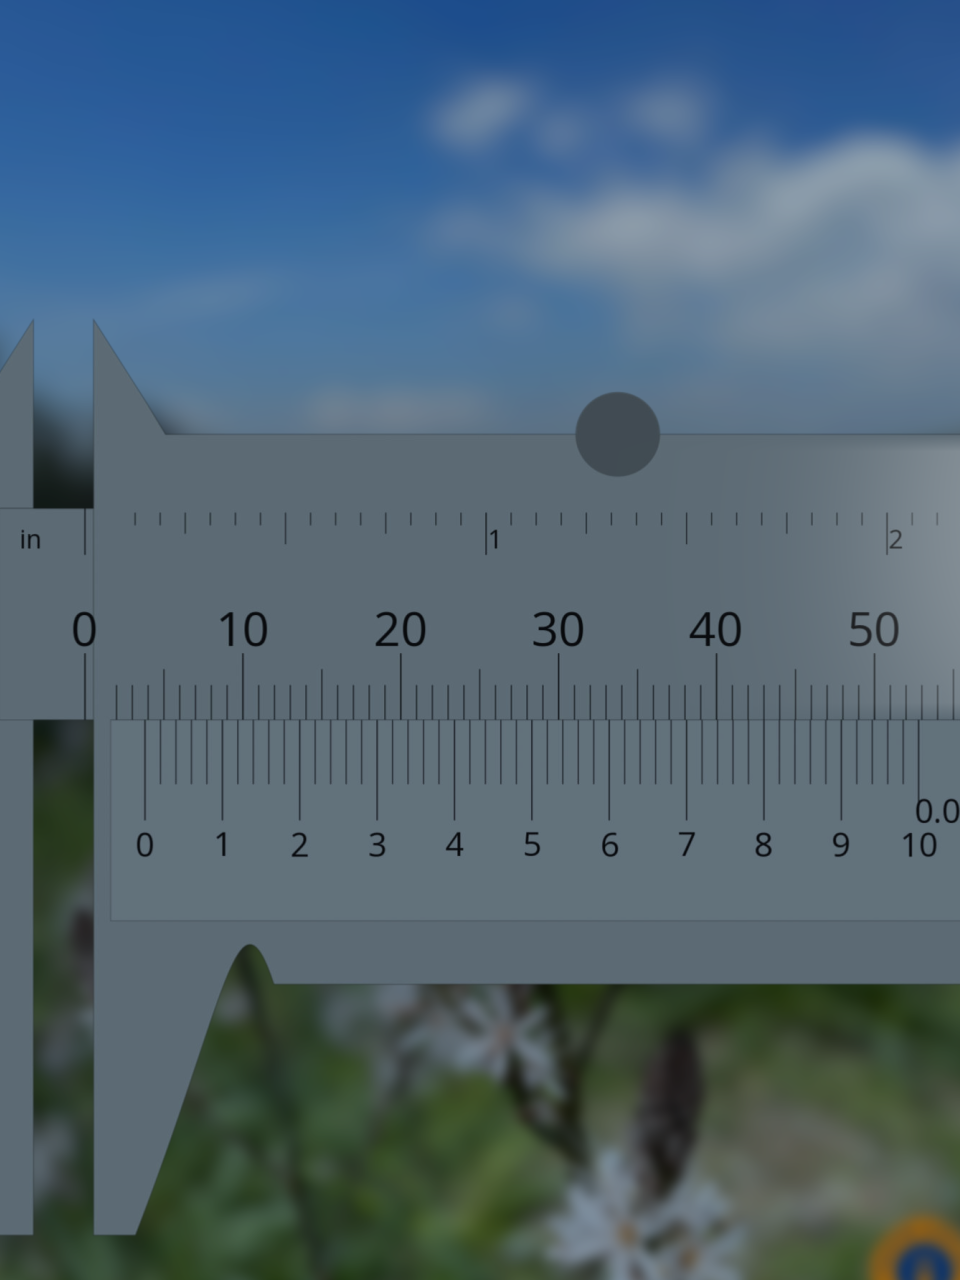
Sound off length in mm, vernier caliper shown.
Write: 3.8 mm
